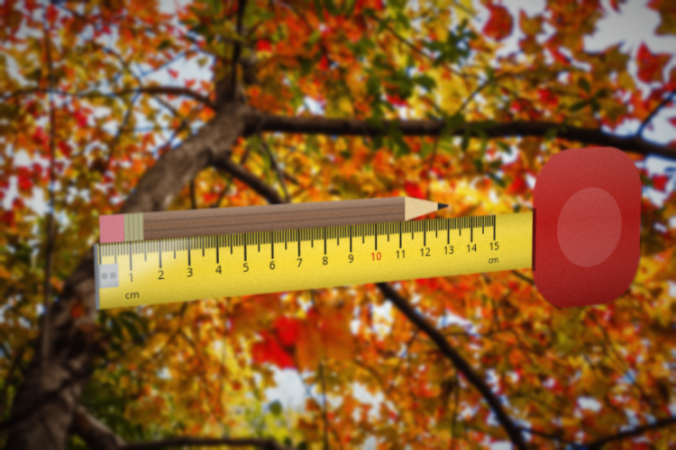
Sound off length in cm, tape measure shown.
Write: 13 cm
